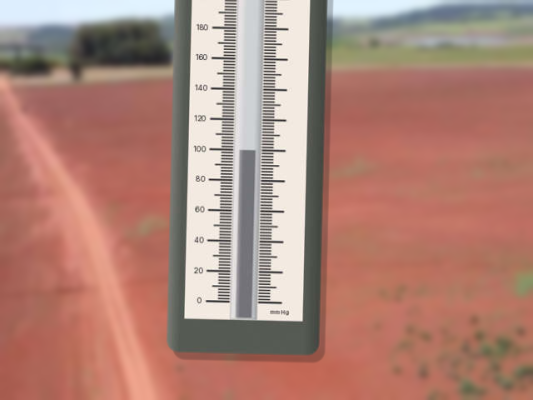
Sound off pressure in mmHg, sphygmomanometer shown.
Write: 100 mmHg
